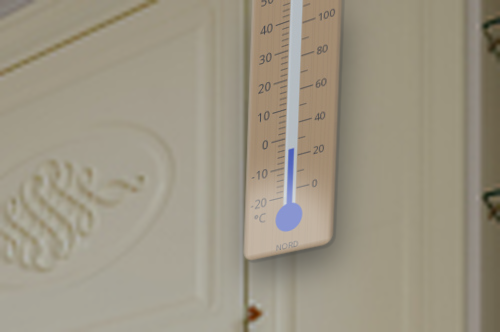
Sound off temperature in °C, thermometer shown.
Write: -4 °C
